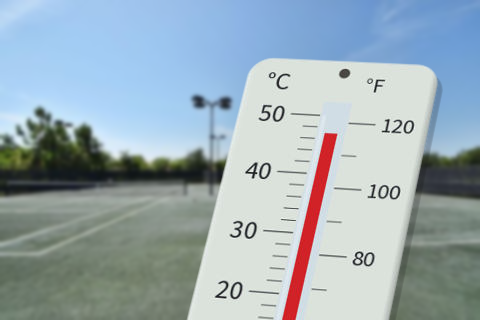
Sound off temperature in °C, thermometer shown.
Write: 47 °C
